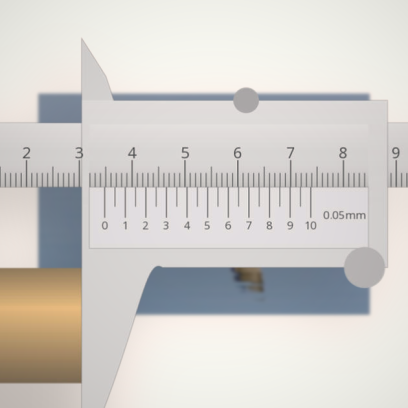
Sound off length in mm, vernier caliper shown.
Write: 34.8 mm
